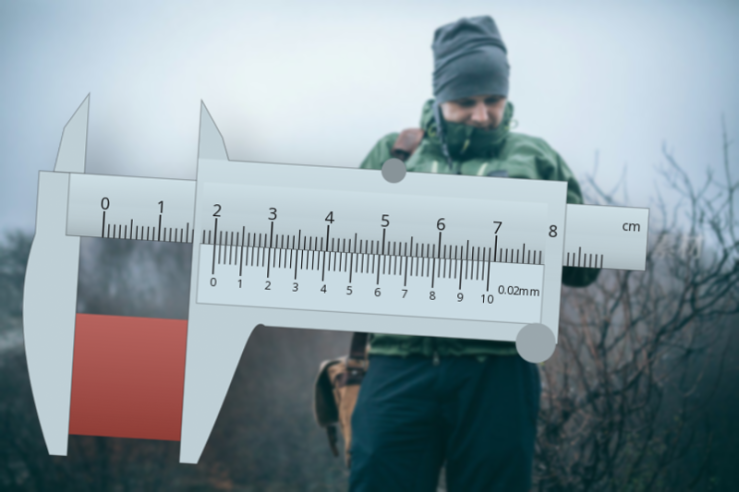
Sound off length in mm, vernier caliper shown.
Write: 20.0 mm
